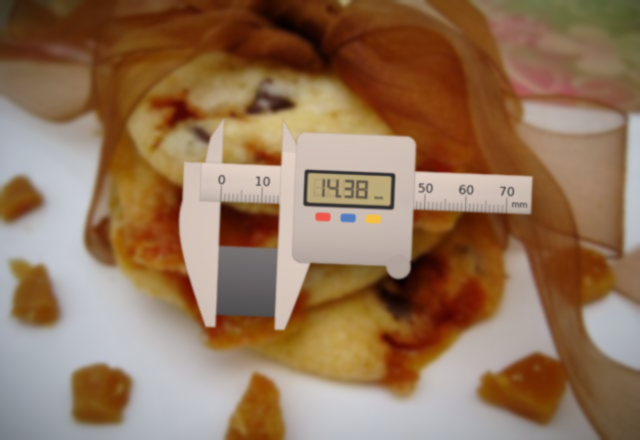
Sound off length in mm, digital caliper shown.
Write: 14.38 mm
